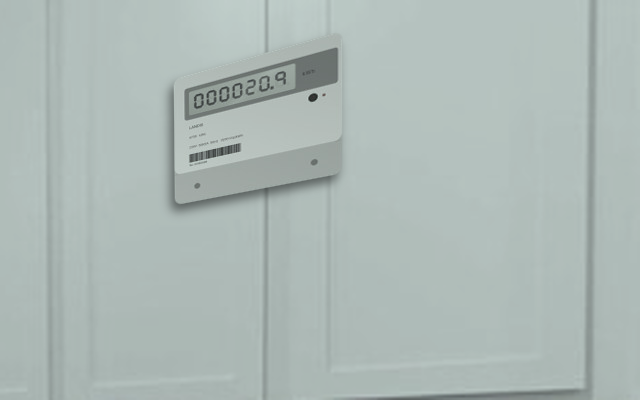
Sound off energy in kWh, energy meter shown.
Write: 20.9 kWh
